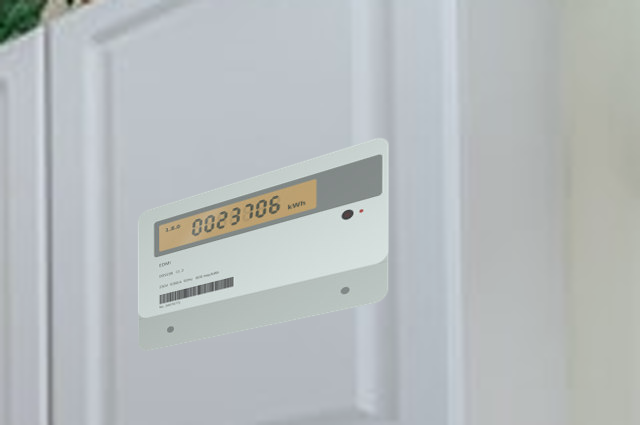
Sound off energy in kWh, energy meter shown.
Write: 23706 kWh
